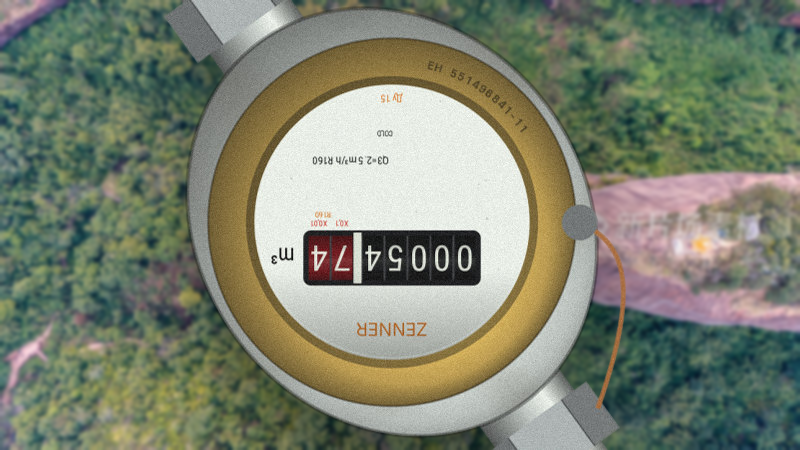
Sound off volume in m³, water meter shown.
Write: 54.74 m³
